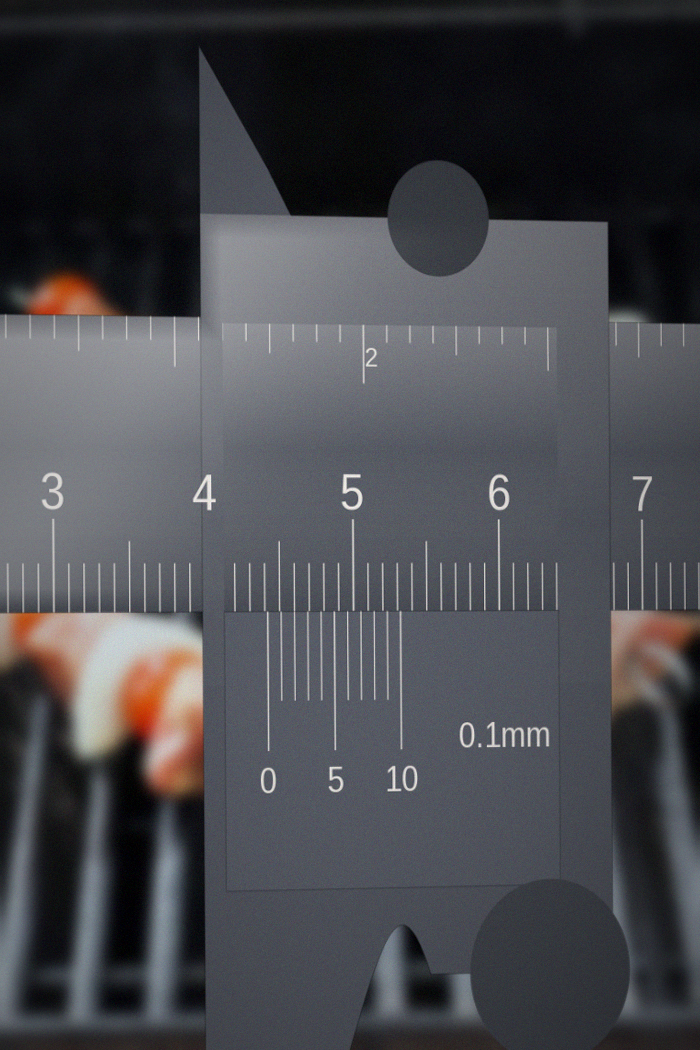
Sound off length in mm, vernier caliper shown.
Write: 44.2 mm
